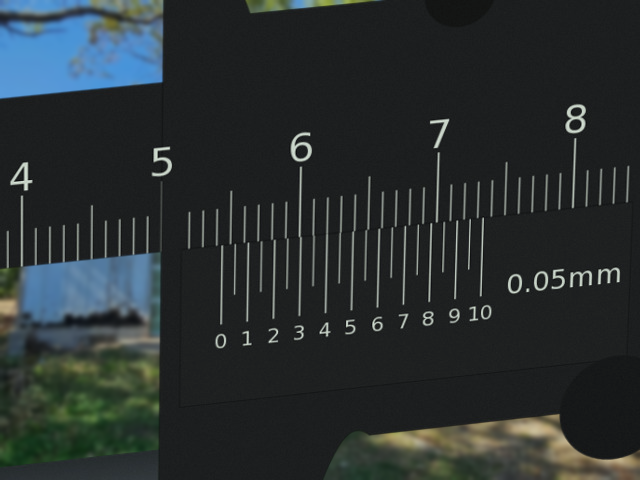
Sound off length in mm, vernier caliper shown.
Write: 54.4 mm
